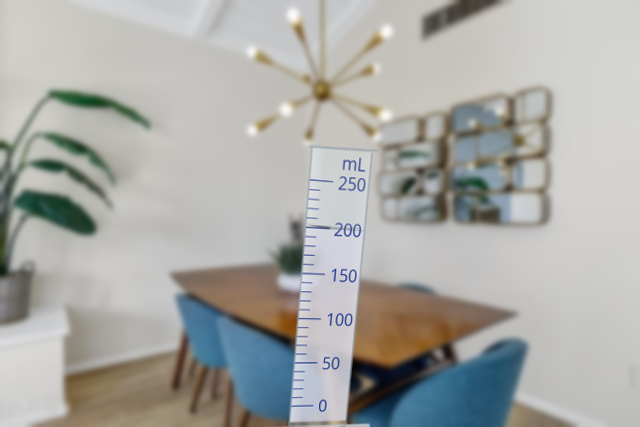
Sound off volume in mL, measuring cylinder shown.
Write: 200 mL
